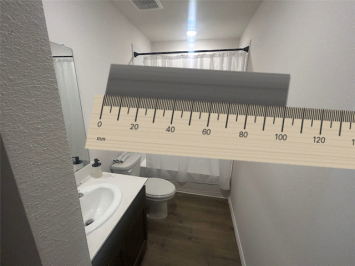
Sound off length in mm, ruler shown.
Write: 100 mm
